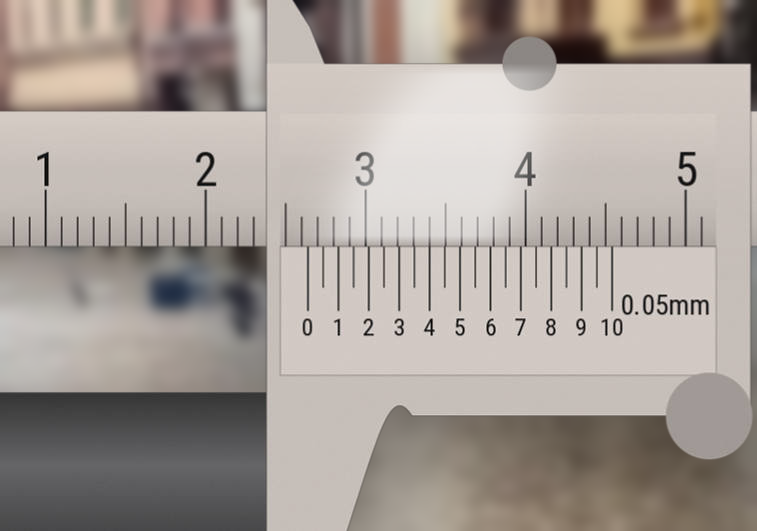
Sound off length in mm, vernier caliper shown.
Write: 26.4 mm
